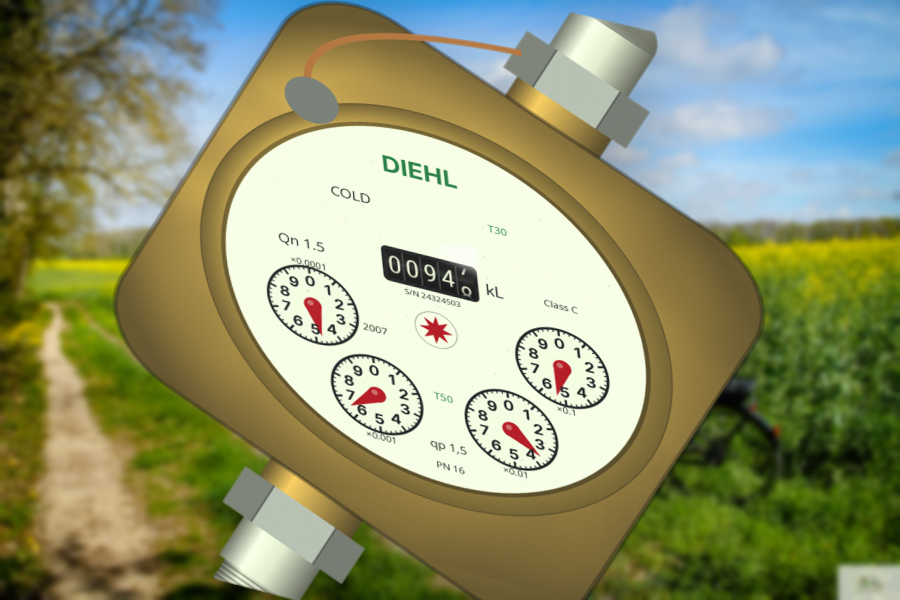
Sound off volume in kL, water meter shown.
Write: 947.5364 kL
